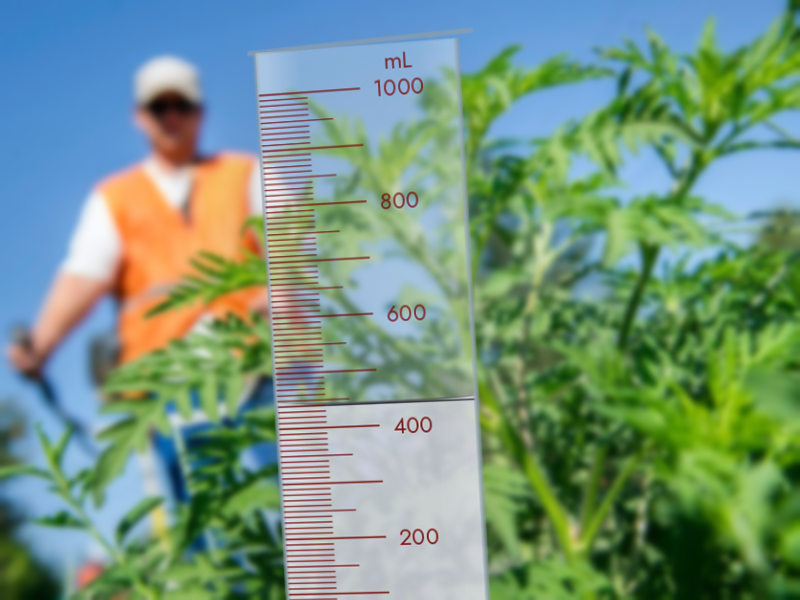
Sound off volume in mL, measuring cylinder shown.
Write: 440 mL
